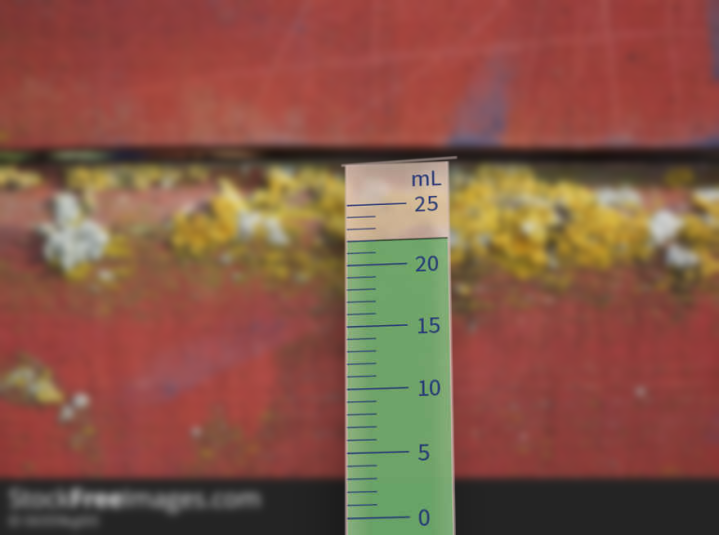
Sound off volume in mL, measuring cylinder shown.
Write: 22 mL
